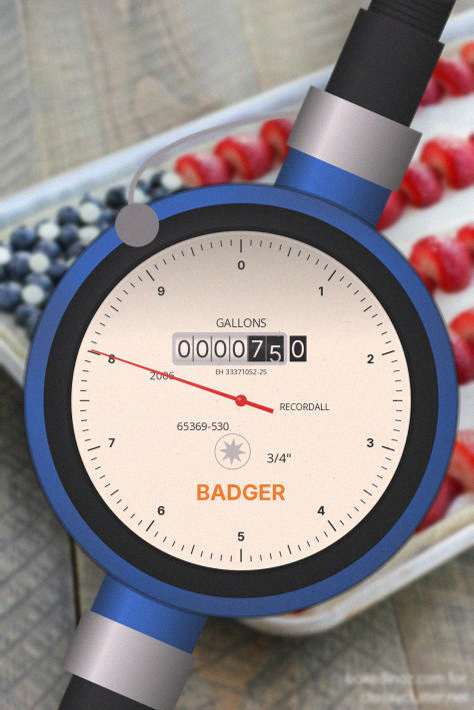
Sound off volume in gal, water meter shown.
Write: 748.0 gal
